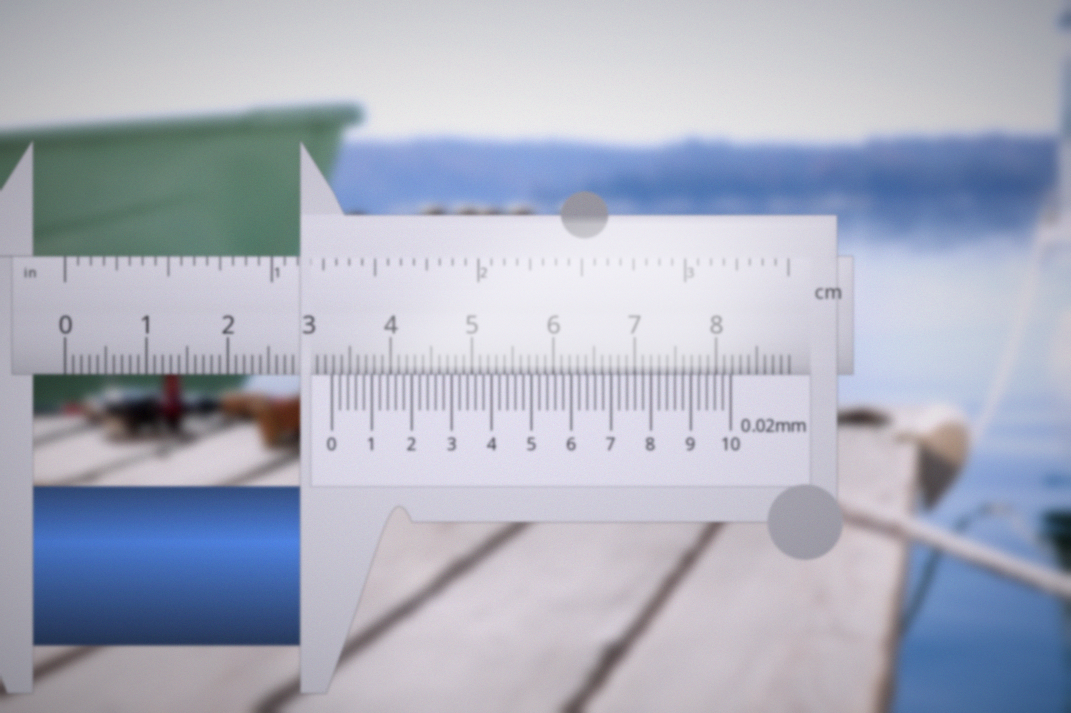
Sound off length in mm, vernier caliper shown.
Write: 32.8 mm
